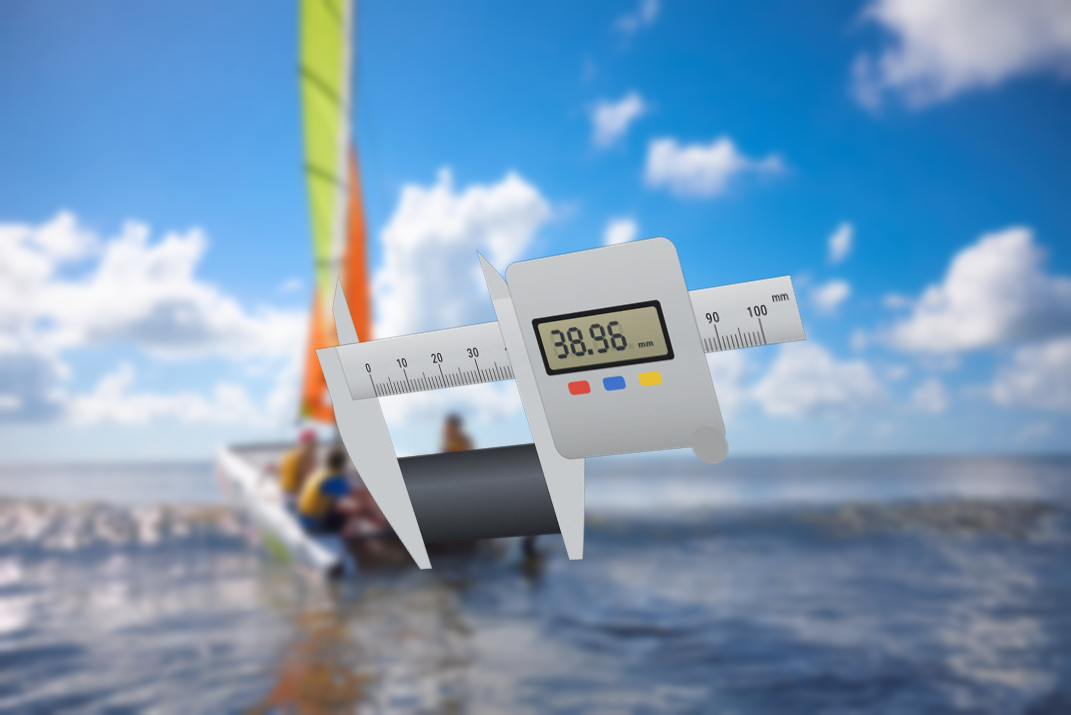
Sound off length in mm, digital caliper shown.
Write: 38.96 mm
